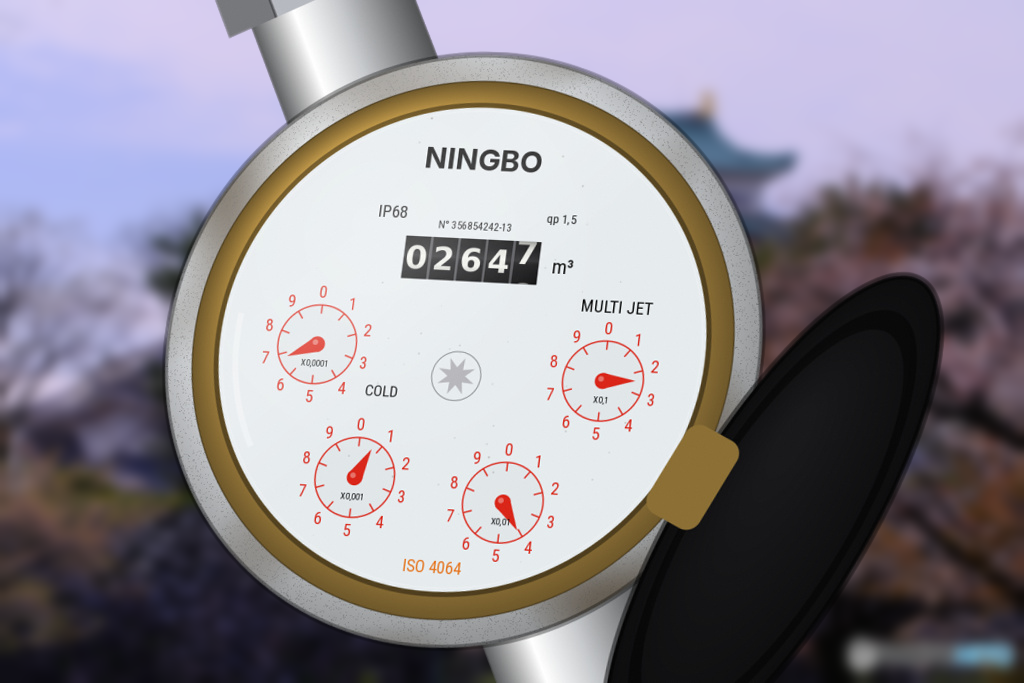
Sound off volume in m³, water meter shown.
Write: 2647.2406 m³
